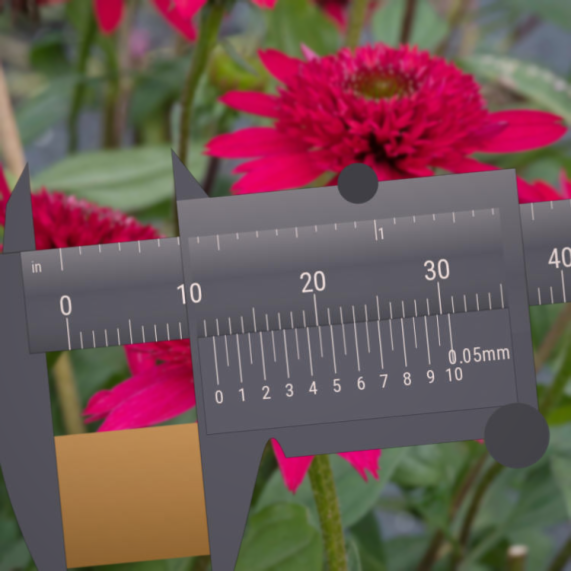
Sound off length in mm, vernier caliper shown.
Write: 11.6 mm
